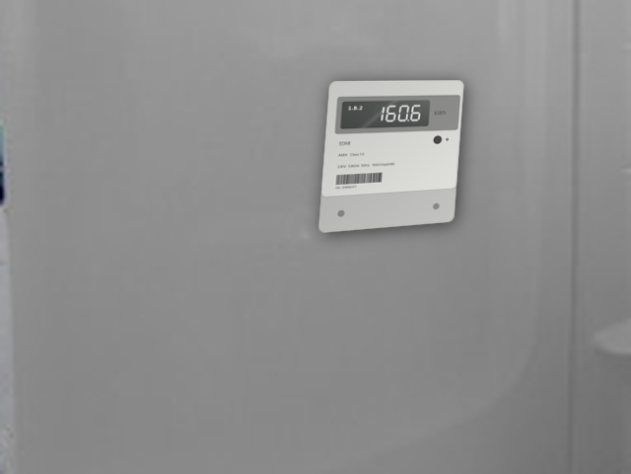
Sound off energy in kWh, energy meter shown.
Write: 160.6 kWh
